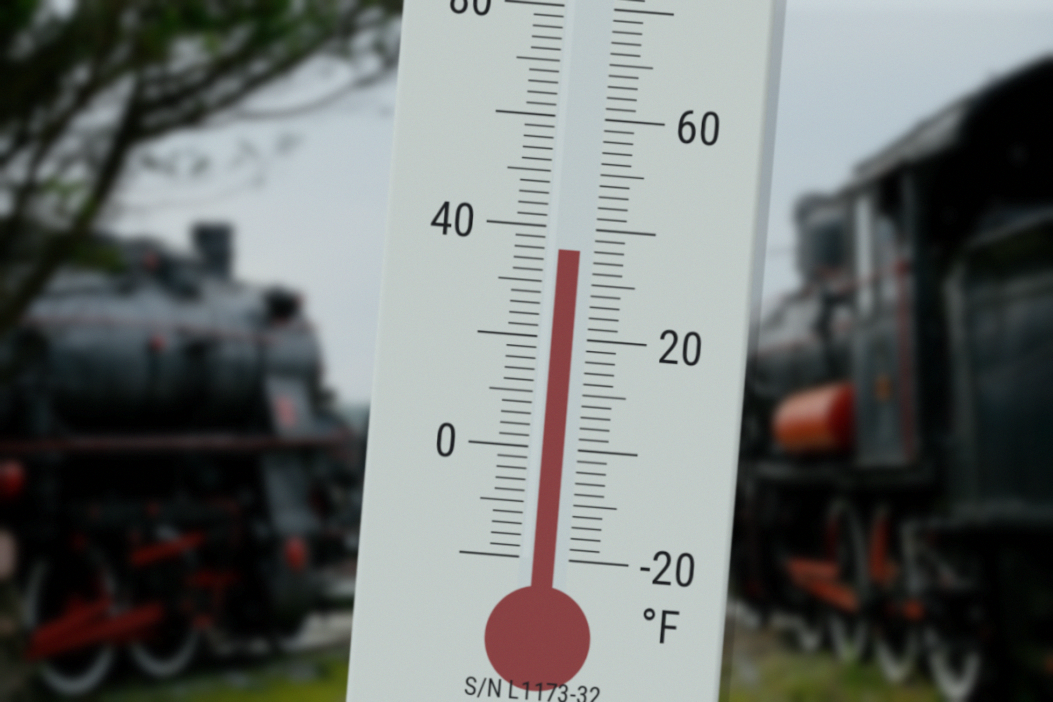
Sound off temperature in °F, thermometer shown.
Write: 36 °F
